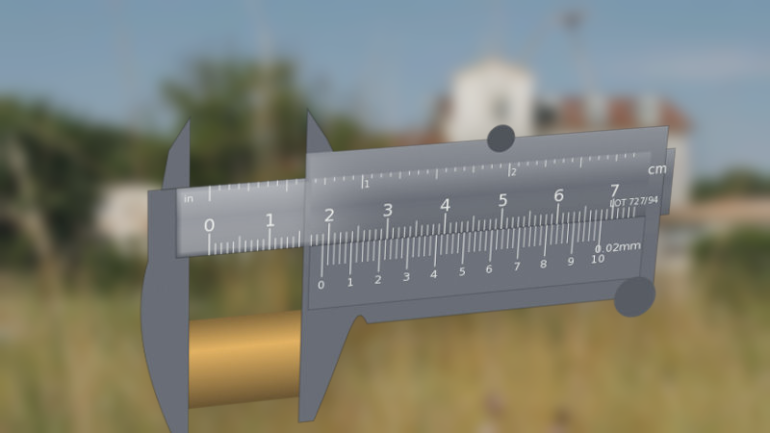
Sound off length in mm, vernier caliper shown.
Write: 19.0 mm
